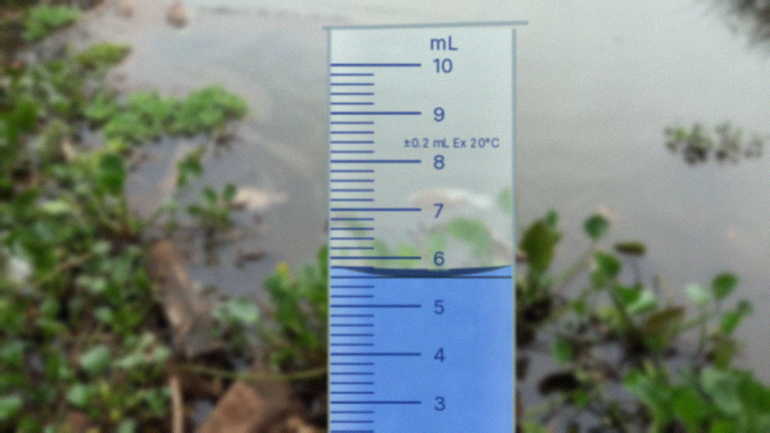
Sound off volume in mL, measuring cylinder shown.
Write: 5.6 mL
